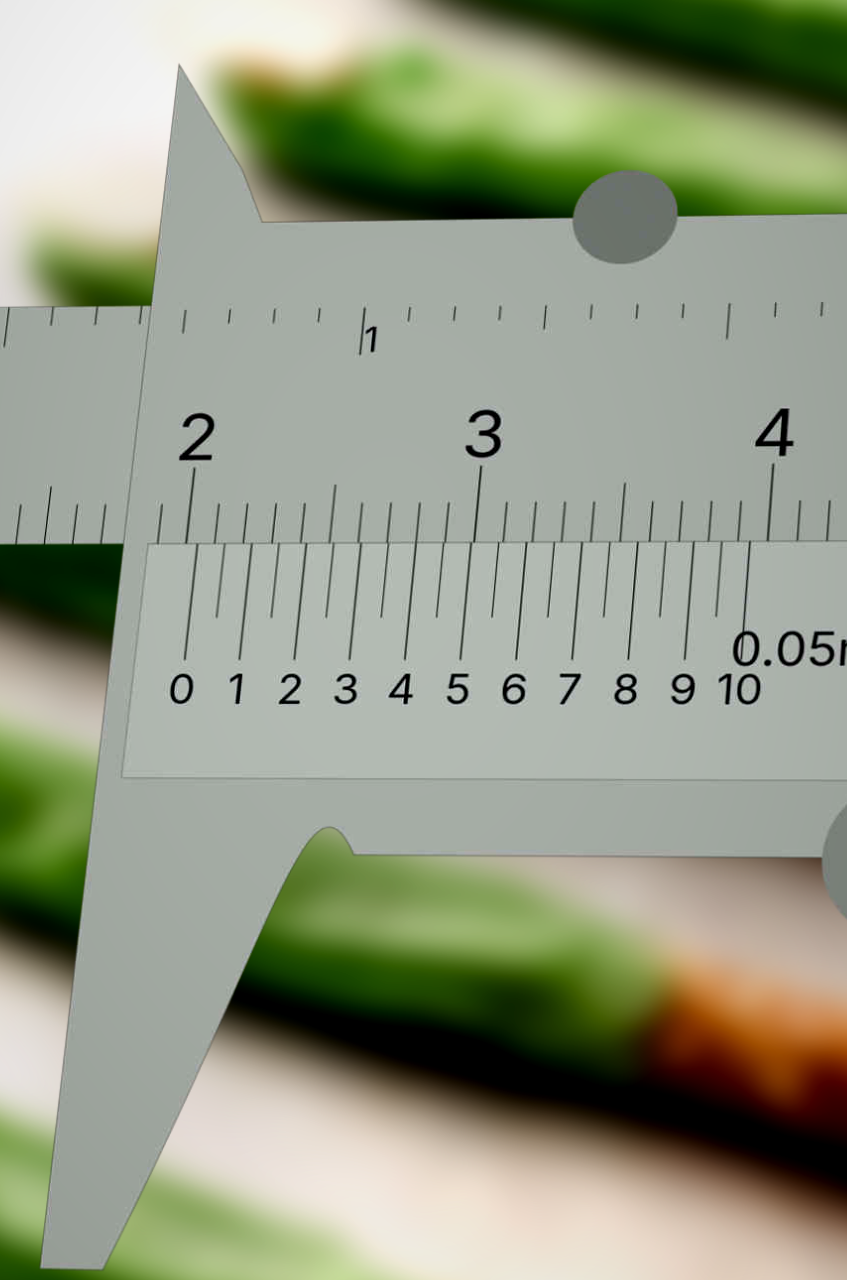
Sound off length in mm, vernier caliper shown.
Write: 20.40 mm
